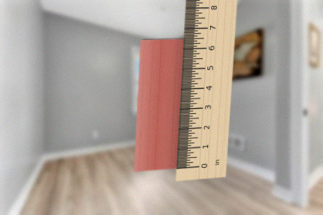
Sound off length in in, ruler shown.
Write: 6.5 in
